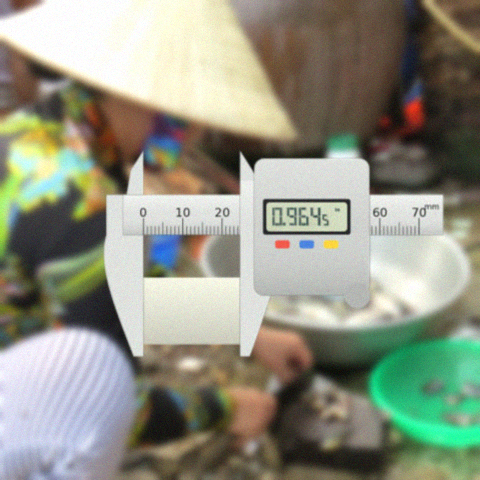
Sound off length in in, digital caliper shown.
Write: 0.9645 in
